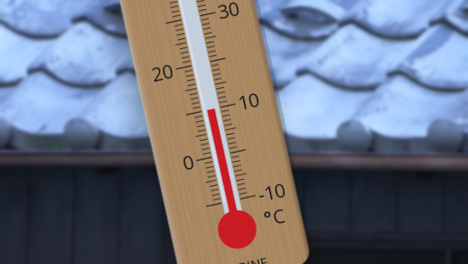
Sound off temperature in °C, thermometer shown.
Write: 10 °C
